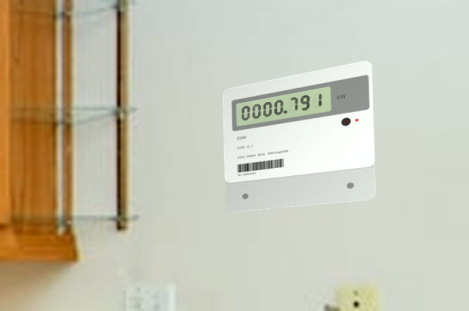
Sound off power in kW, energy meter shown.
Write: 0.791 kW
